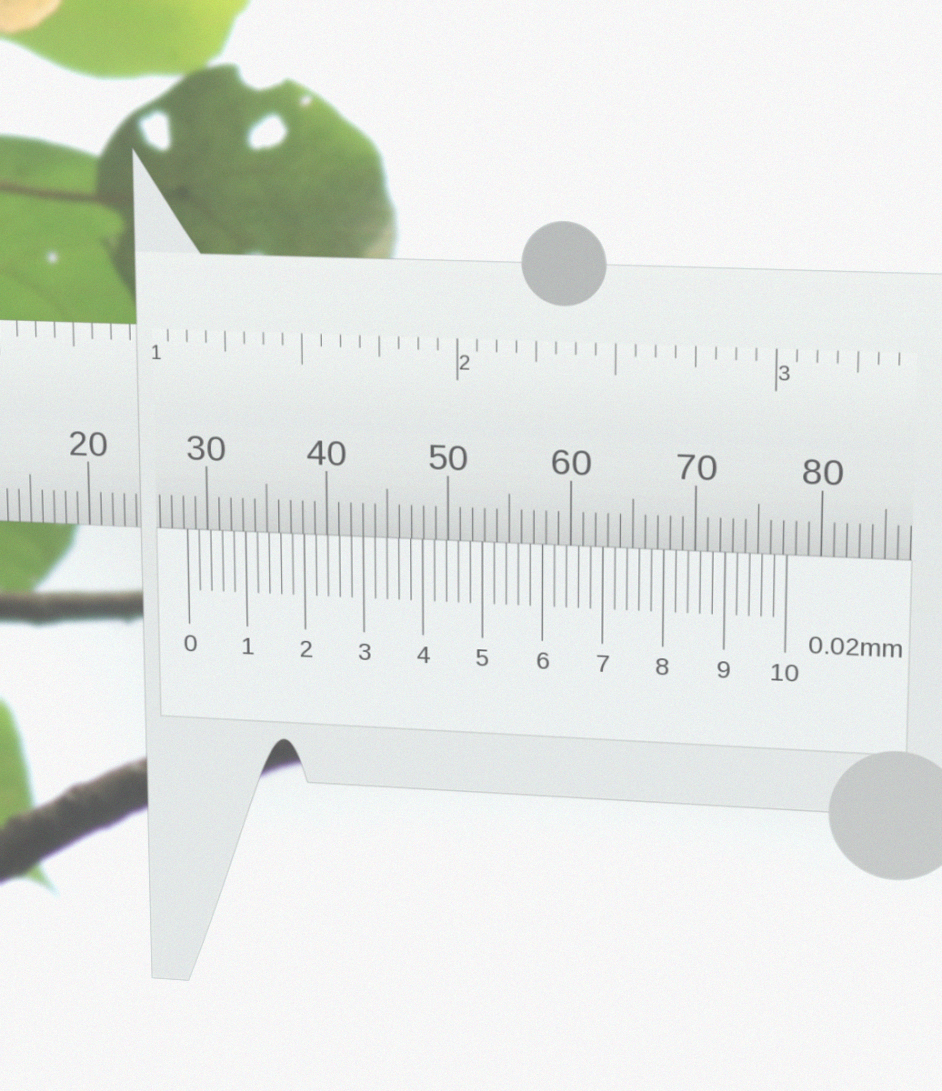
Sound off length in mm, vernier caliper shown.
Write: 28.3 mm
